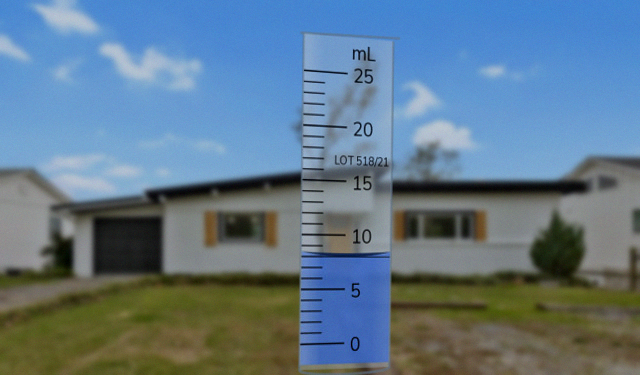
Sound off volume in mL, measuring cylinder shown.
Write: 8 mL
